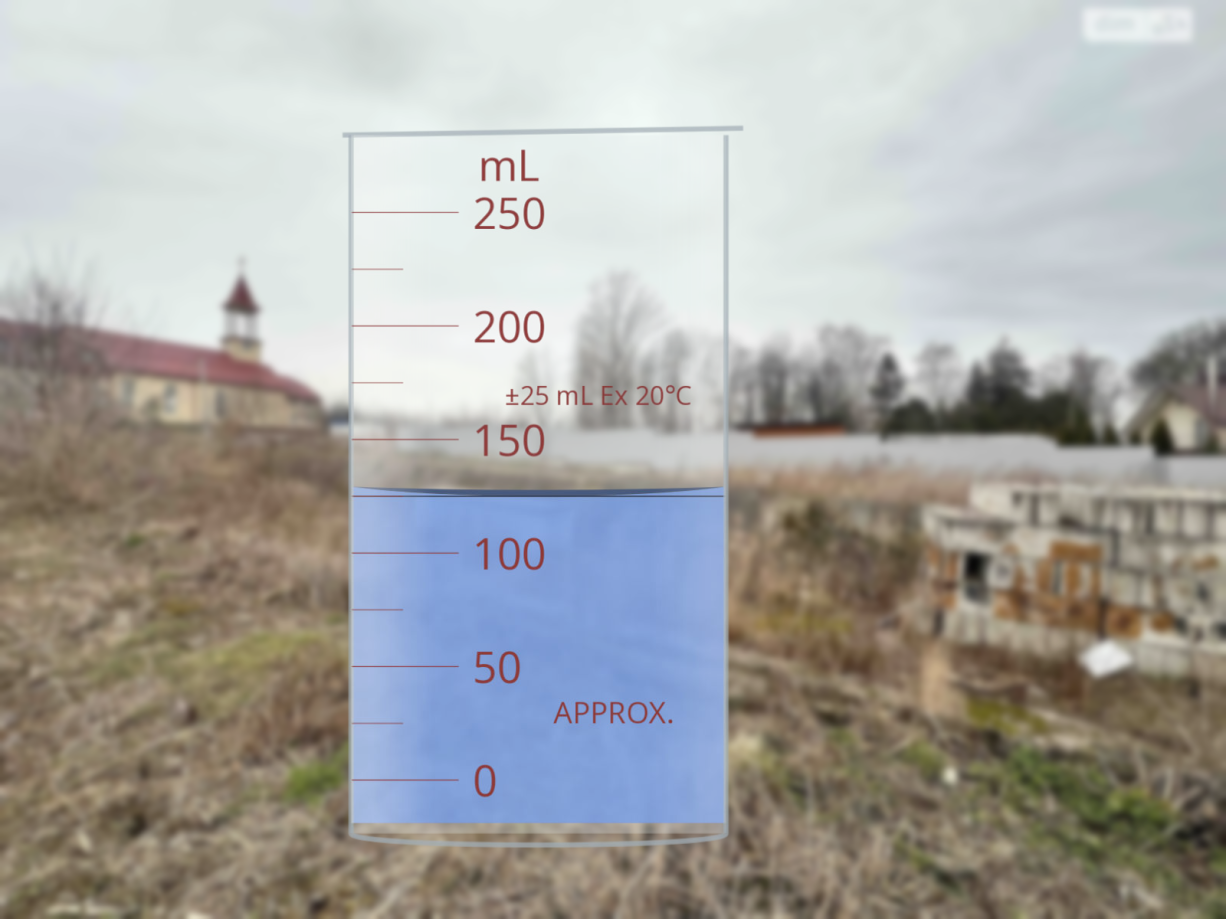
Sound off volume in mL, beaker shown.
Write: 125 mL
